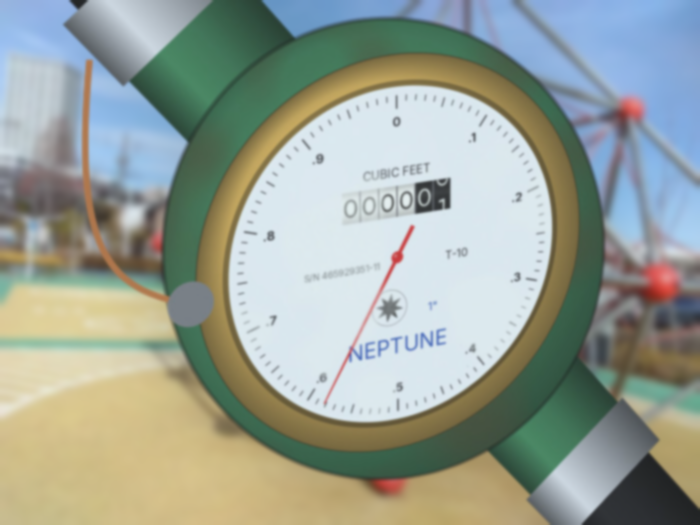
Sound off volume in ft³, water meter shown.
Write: 0.58 ft³
